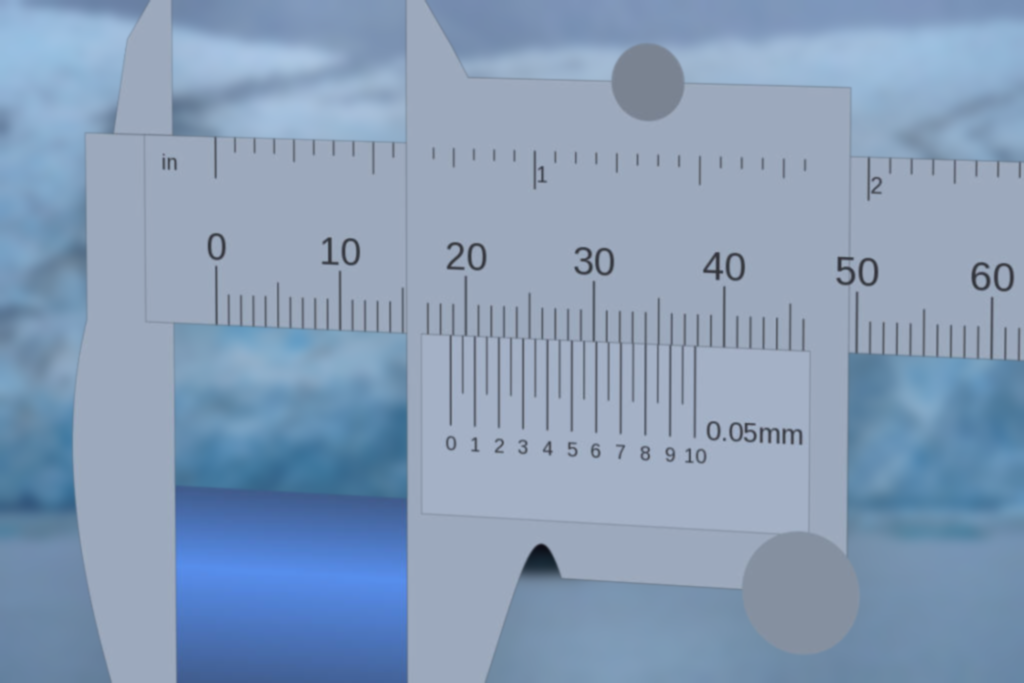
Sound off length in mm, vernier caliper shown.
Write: 18.8 mm
